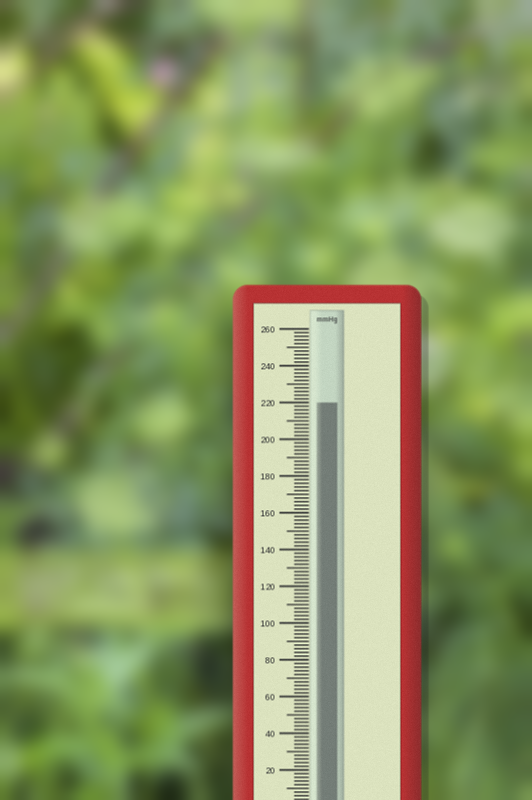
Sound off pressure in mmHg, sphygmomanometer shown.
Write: 220 mmHg
